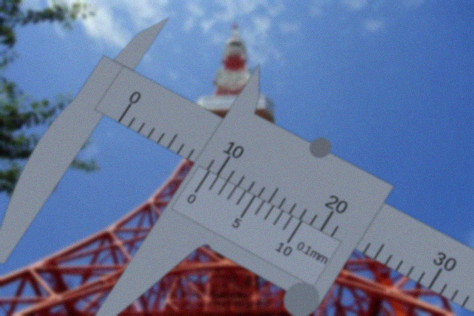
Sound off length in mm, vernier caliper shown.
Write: 9.2 mm
